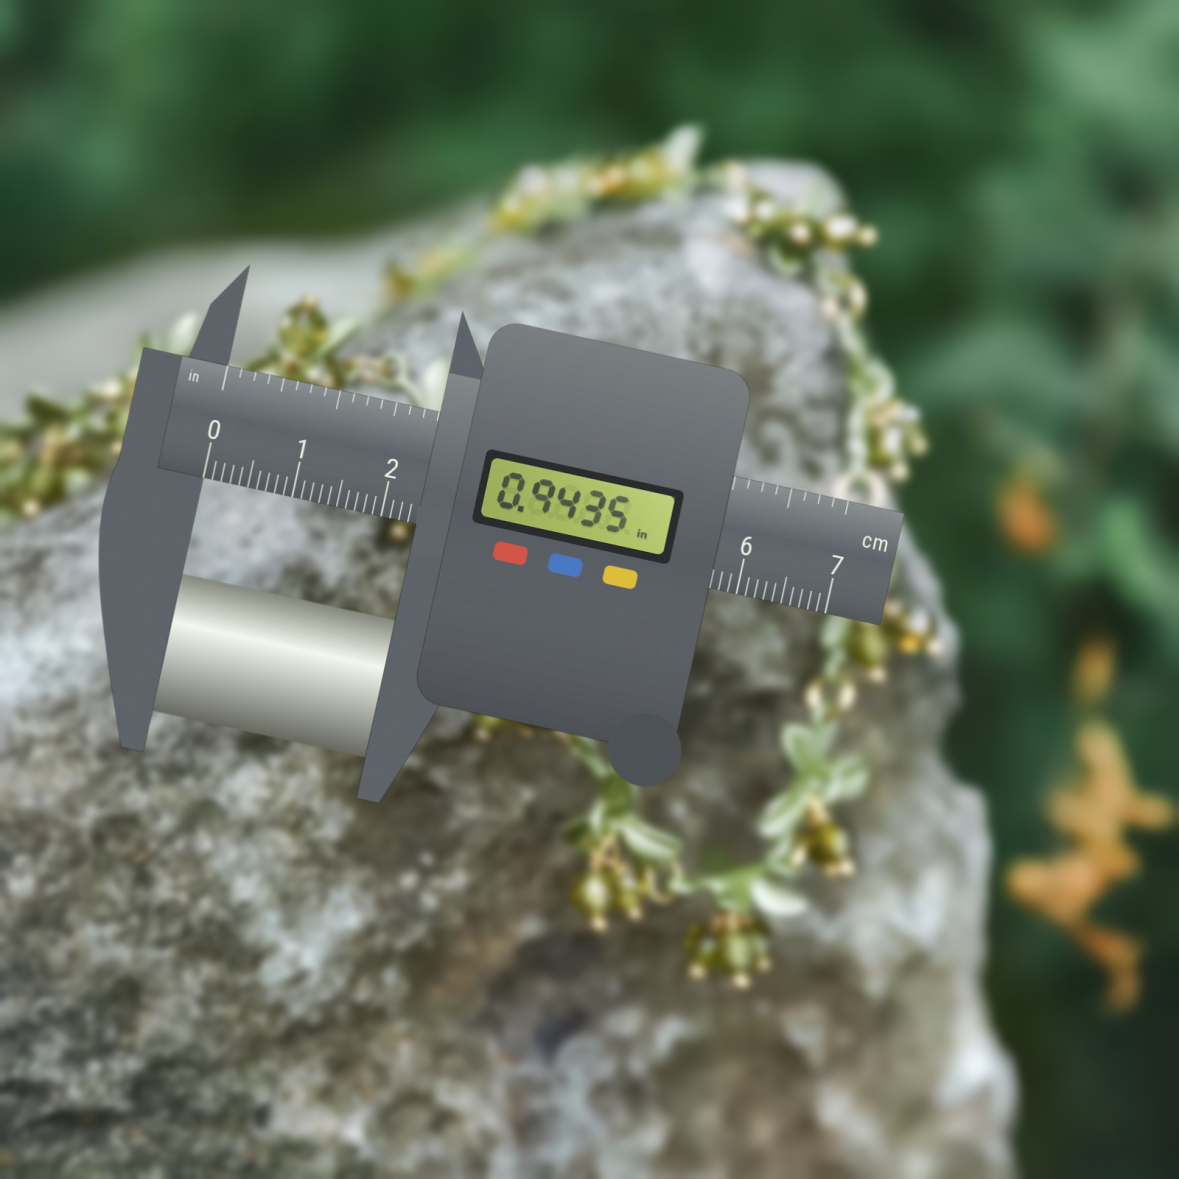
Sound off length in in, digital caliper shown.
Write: 0.9435 in
